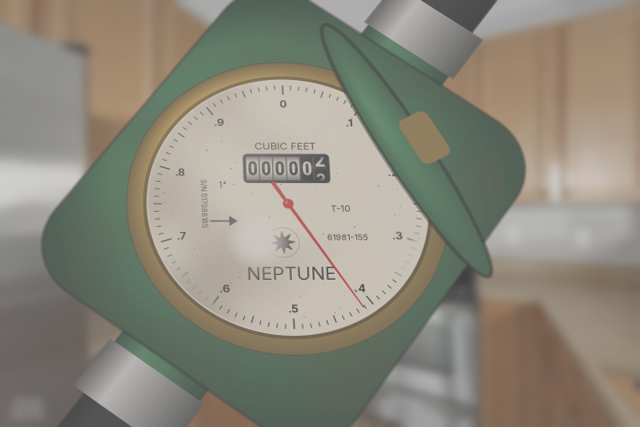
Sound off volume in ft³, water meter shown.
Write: 2.41 ft³
